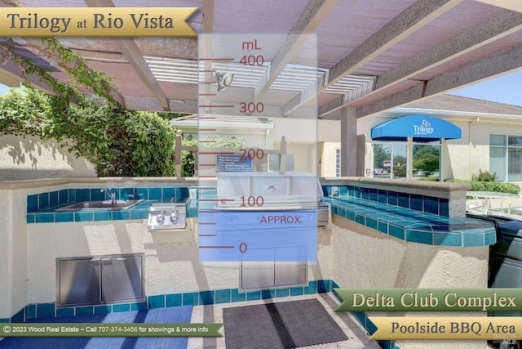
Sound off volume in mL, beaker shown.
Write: 75 mL
